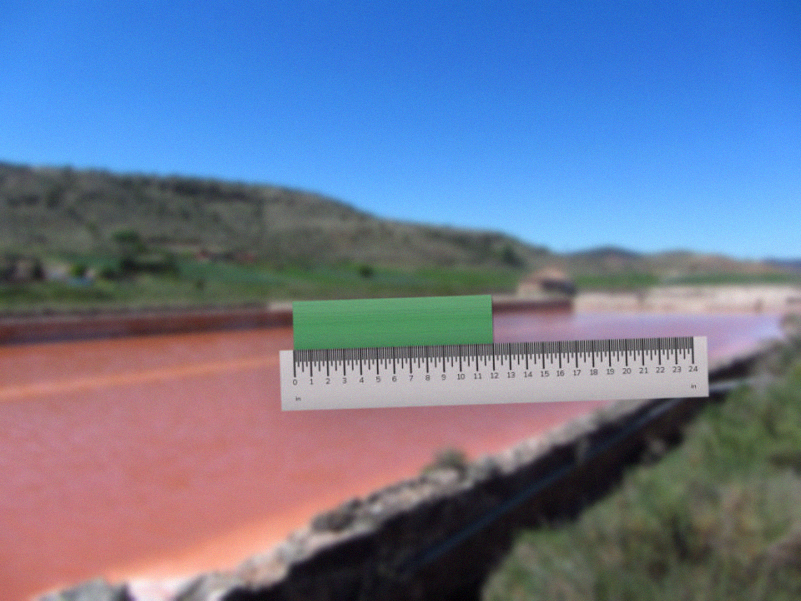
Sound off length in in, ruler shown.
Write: 12 in
